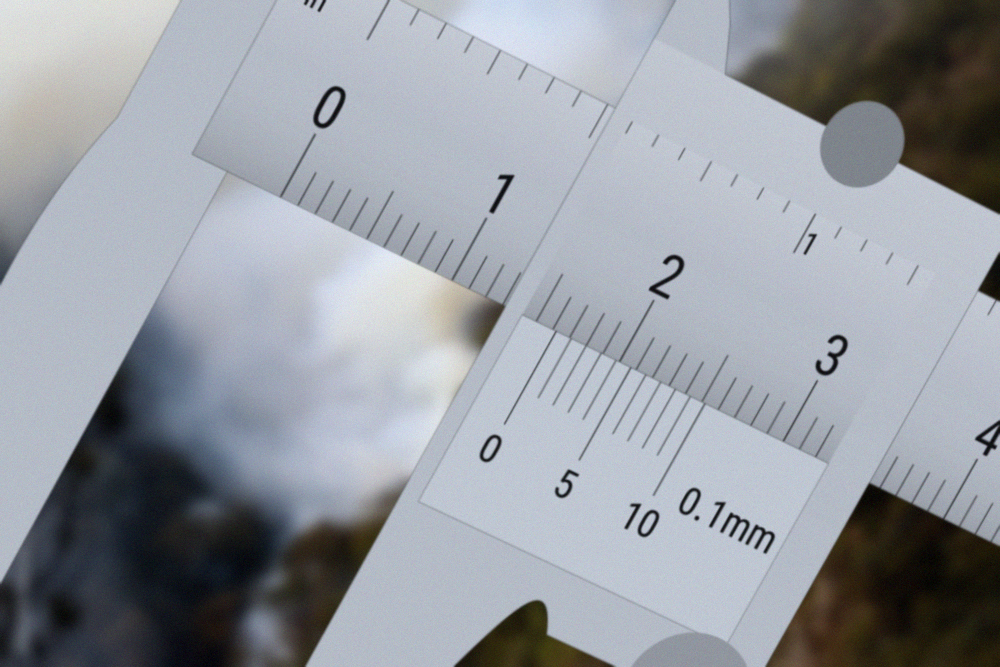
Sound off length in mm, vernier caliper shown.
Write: 16.2 mm
